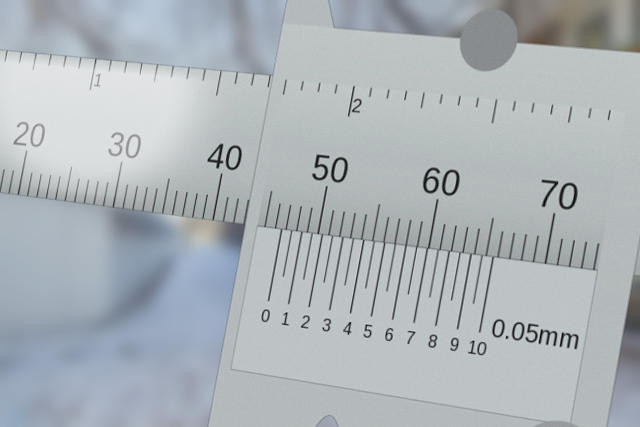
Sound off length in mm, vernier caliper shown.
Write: 46.6 mm
